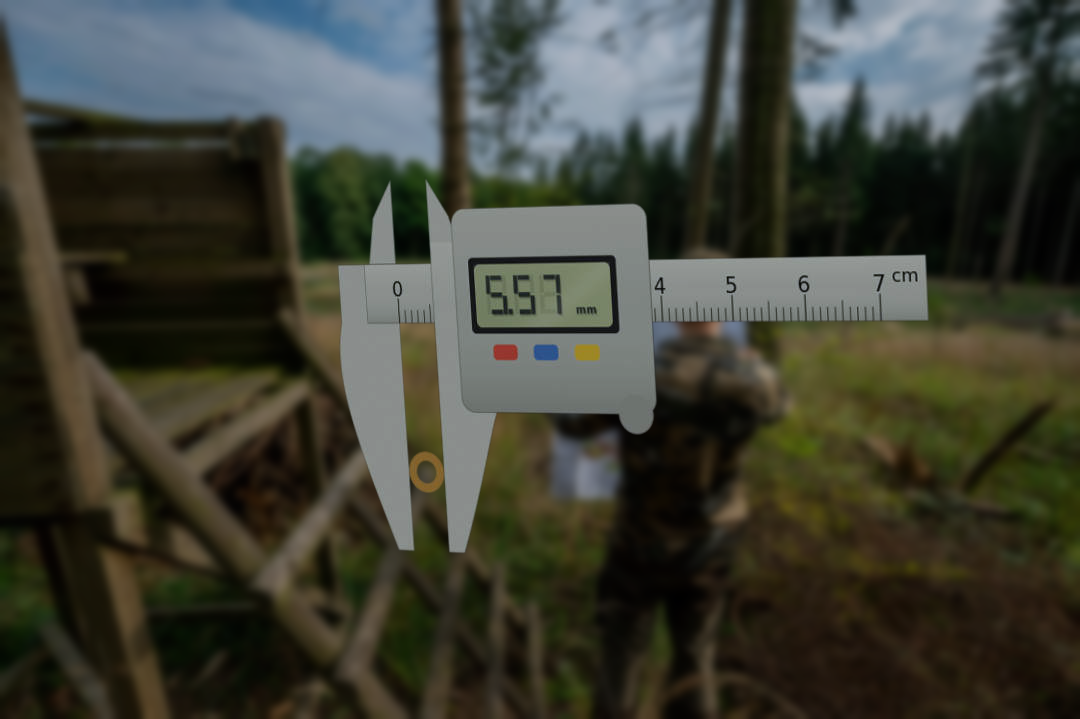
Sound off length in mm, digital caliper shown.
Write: 5.57 mm
